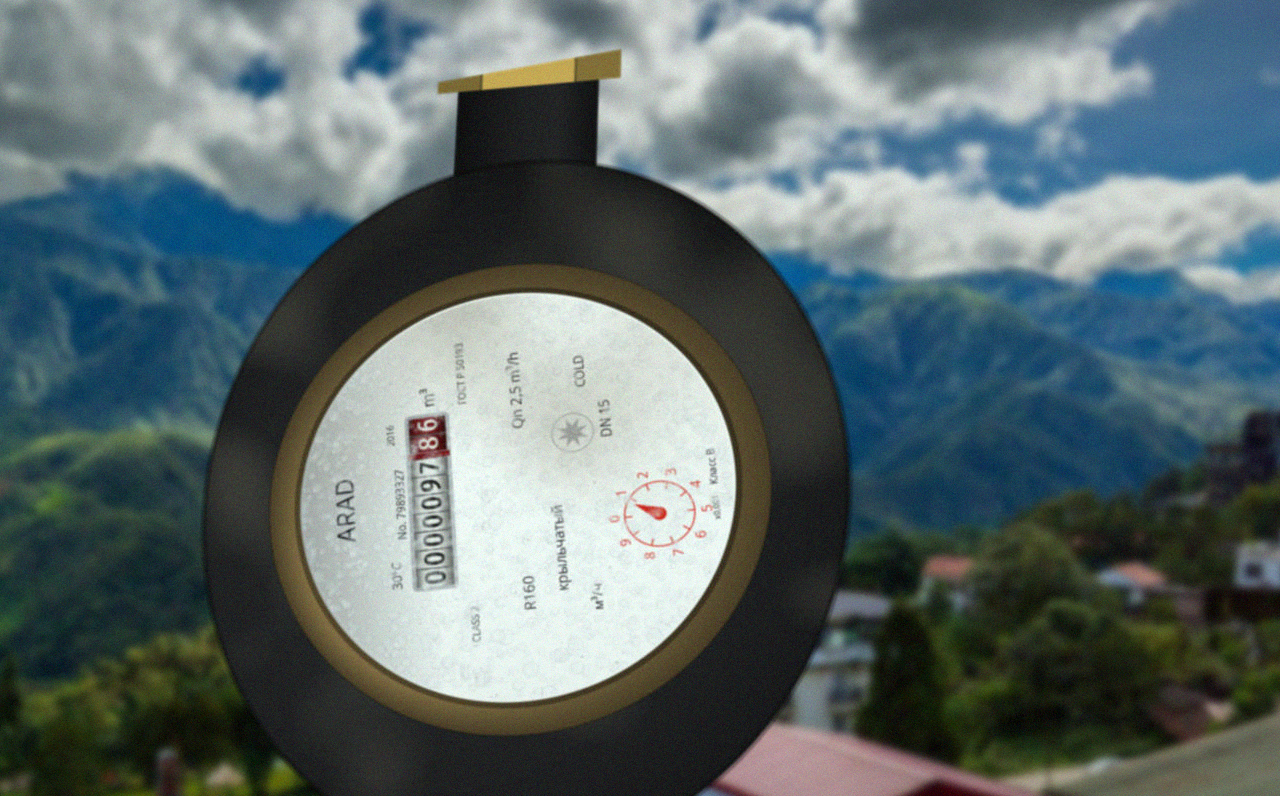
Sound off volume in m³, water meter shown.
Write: 97.860 m³
